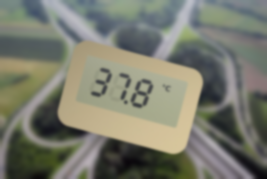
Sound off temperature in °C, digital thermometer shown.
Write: 37.8 °C
